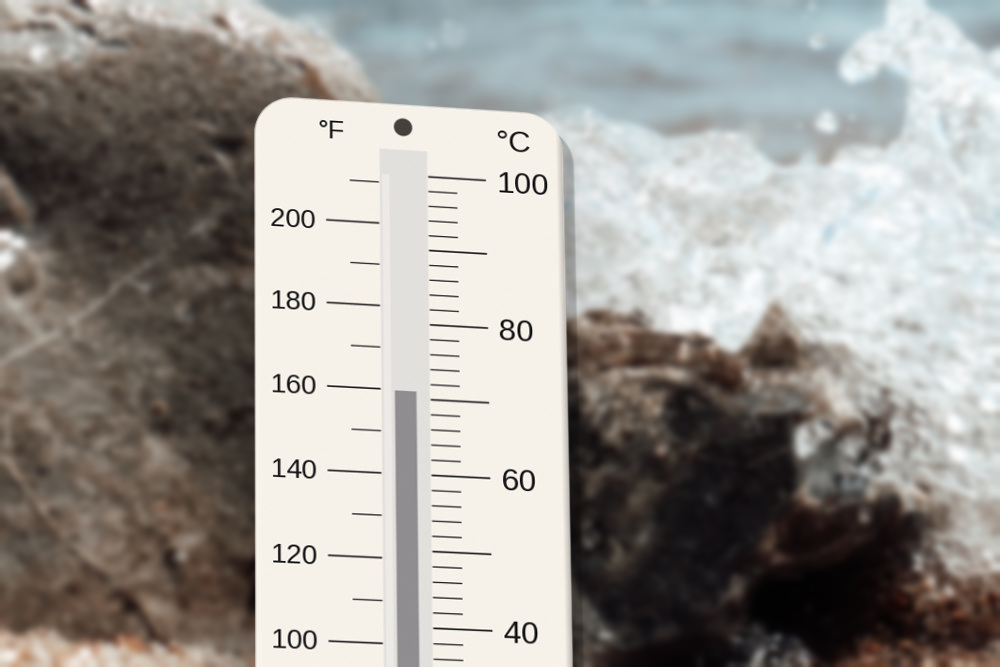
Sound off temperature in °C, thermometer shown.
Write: 71 °C
